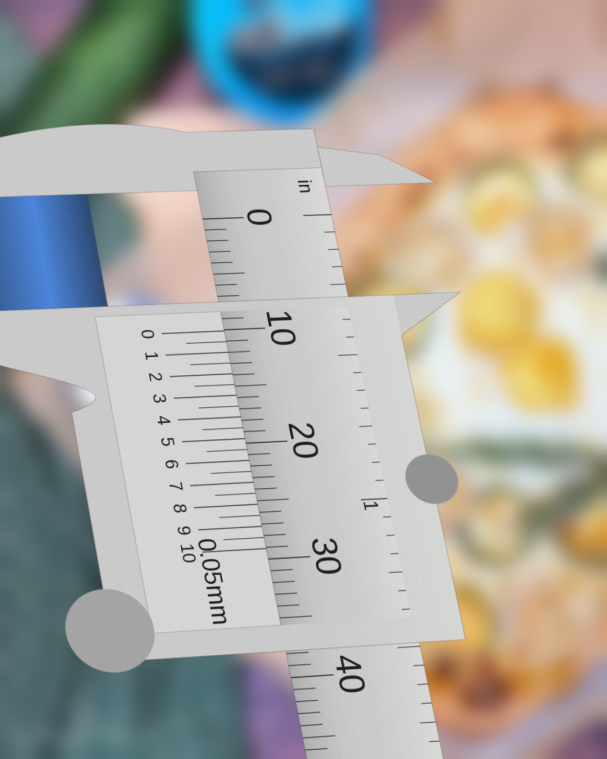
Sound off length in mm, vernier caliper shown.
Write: 10.1 mm
